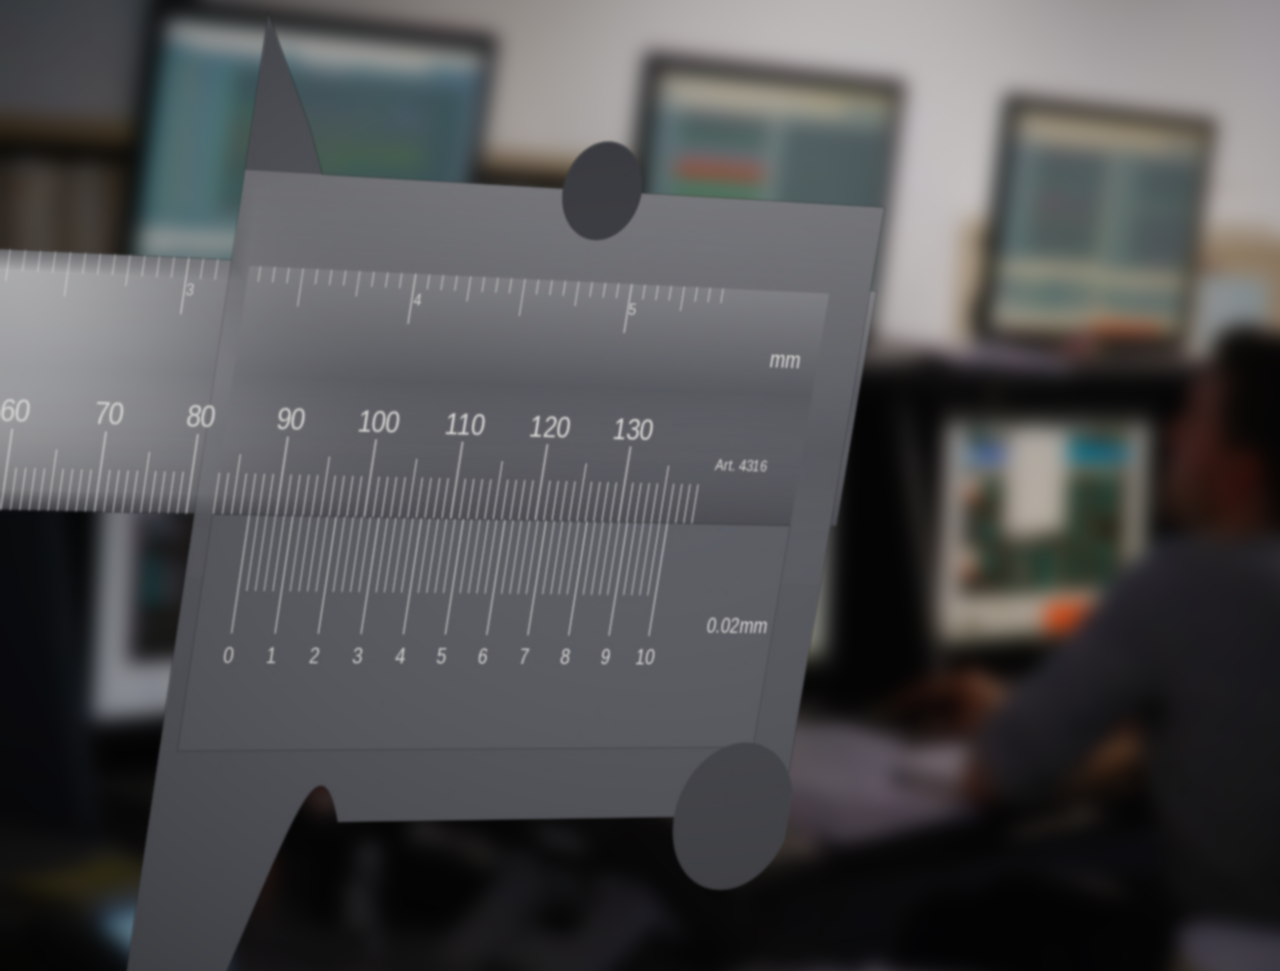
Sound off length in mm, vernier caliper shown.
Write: 87.0 mm
